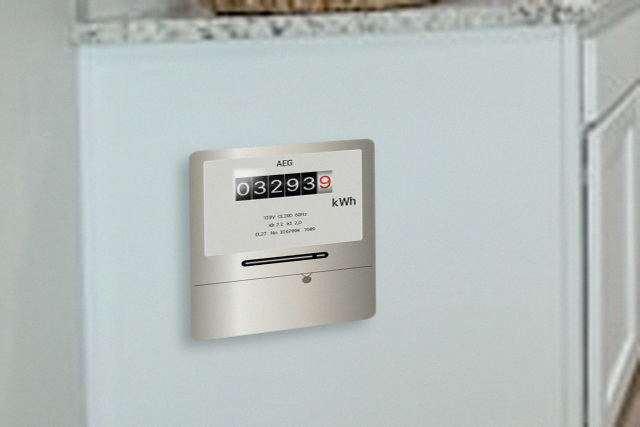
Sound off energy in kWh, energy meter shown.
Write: 3293.9 kWh
